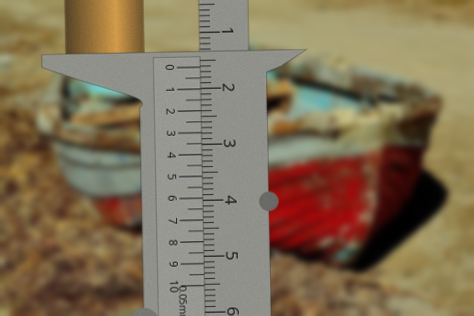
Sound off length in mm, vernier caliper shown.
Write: 16.2 mm
